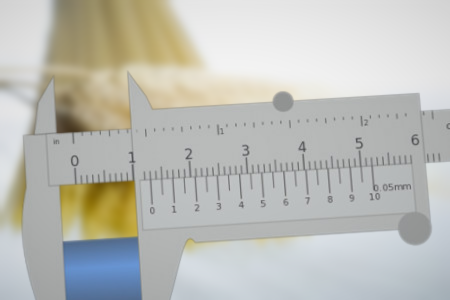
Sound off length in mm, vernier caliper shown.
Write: 13.0 mm
